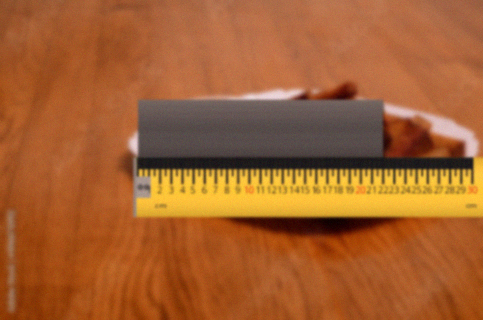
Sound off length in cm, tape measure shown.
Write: 22 cm
